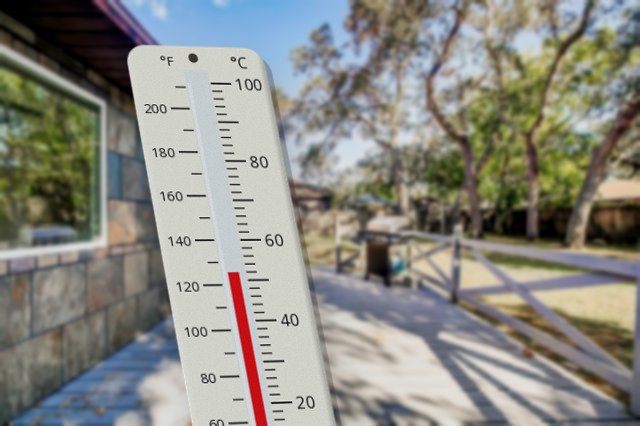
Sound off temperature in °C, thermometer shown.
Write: 52 °C
